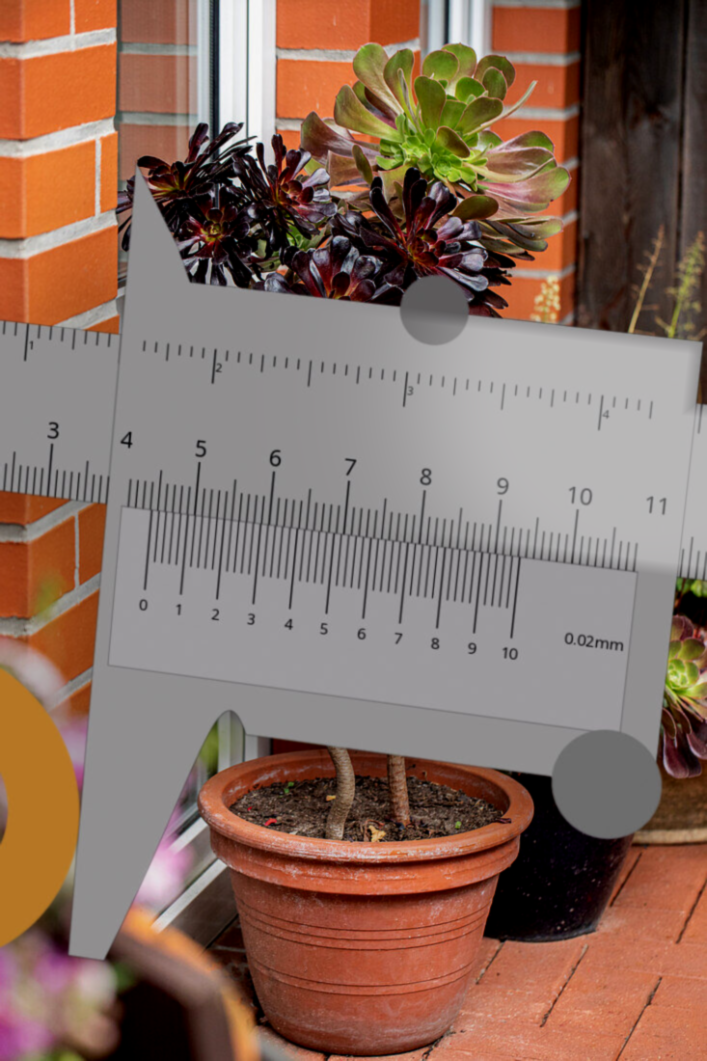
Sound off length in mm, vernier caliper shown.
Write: 44.2 mm
